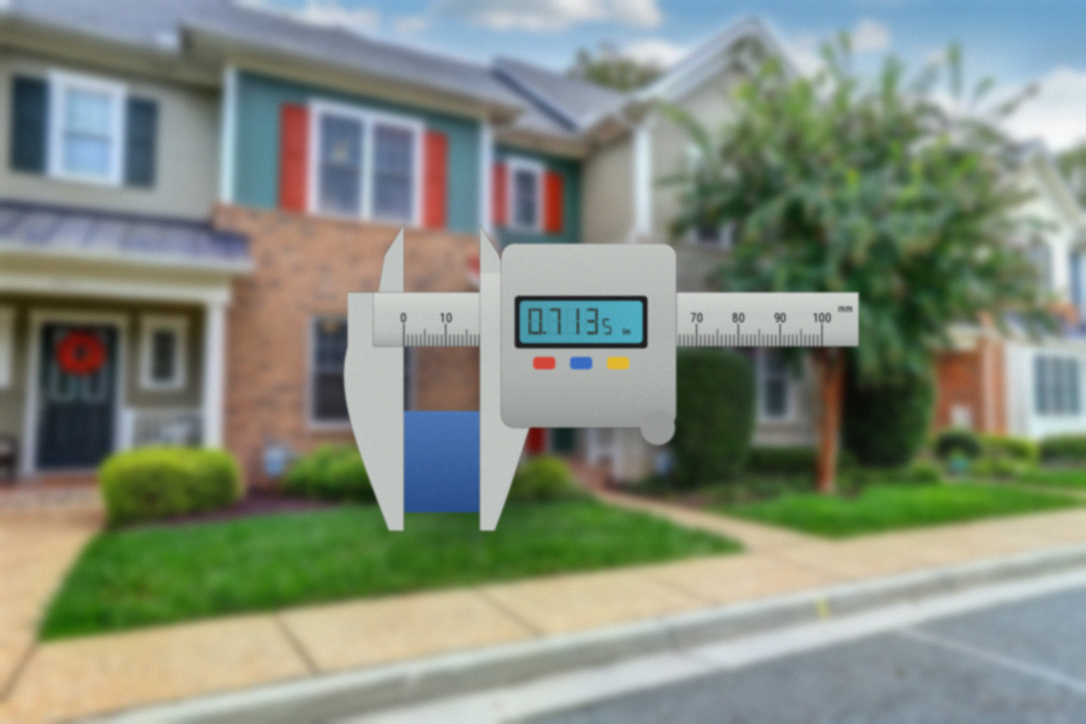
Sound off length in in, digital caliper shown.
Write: 0.7135 in
